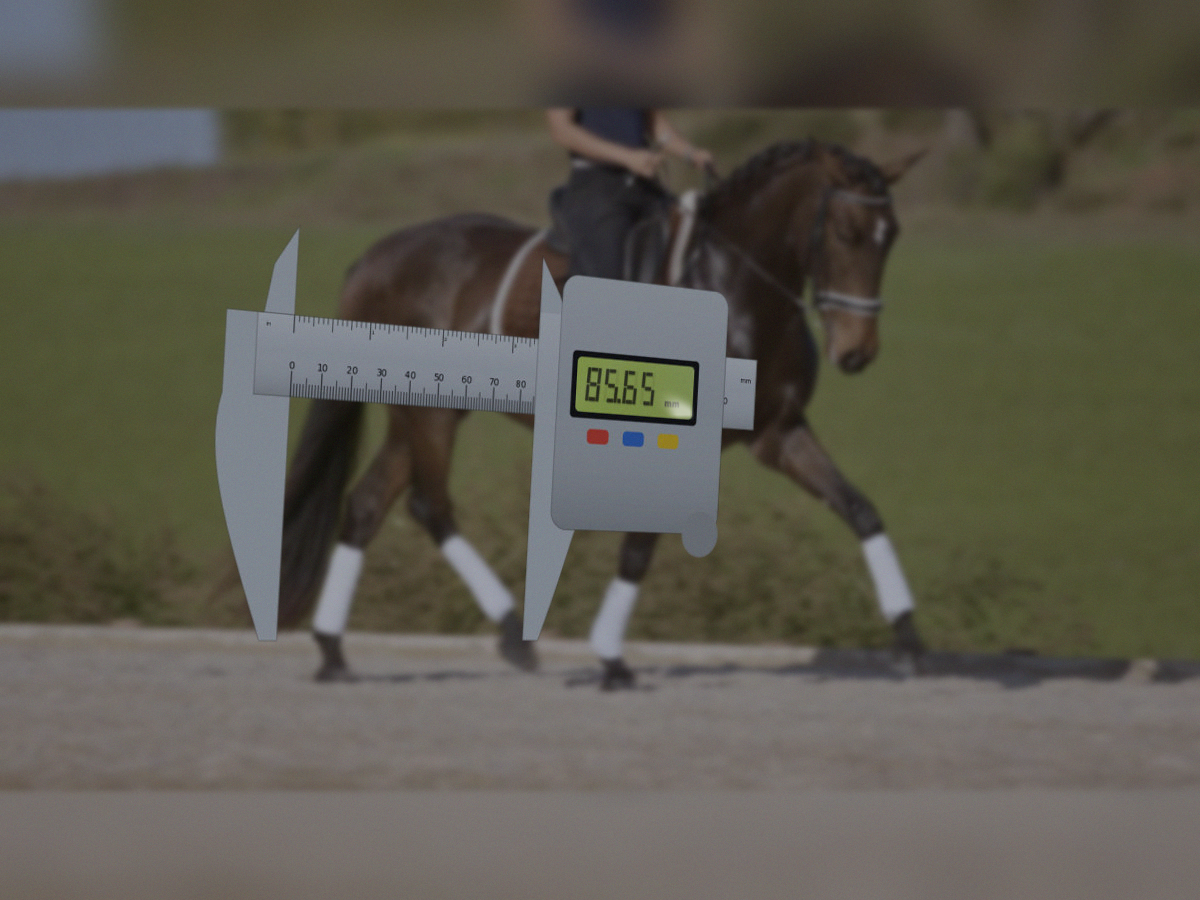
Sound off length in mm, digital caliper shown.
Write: 85.65 mm
